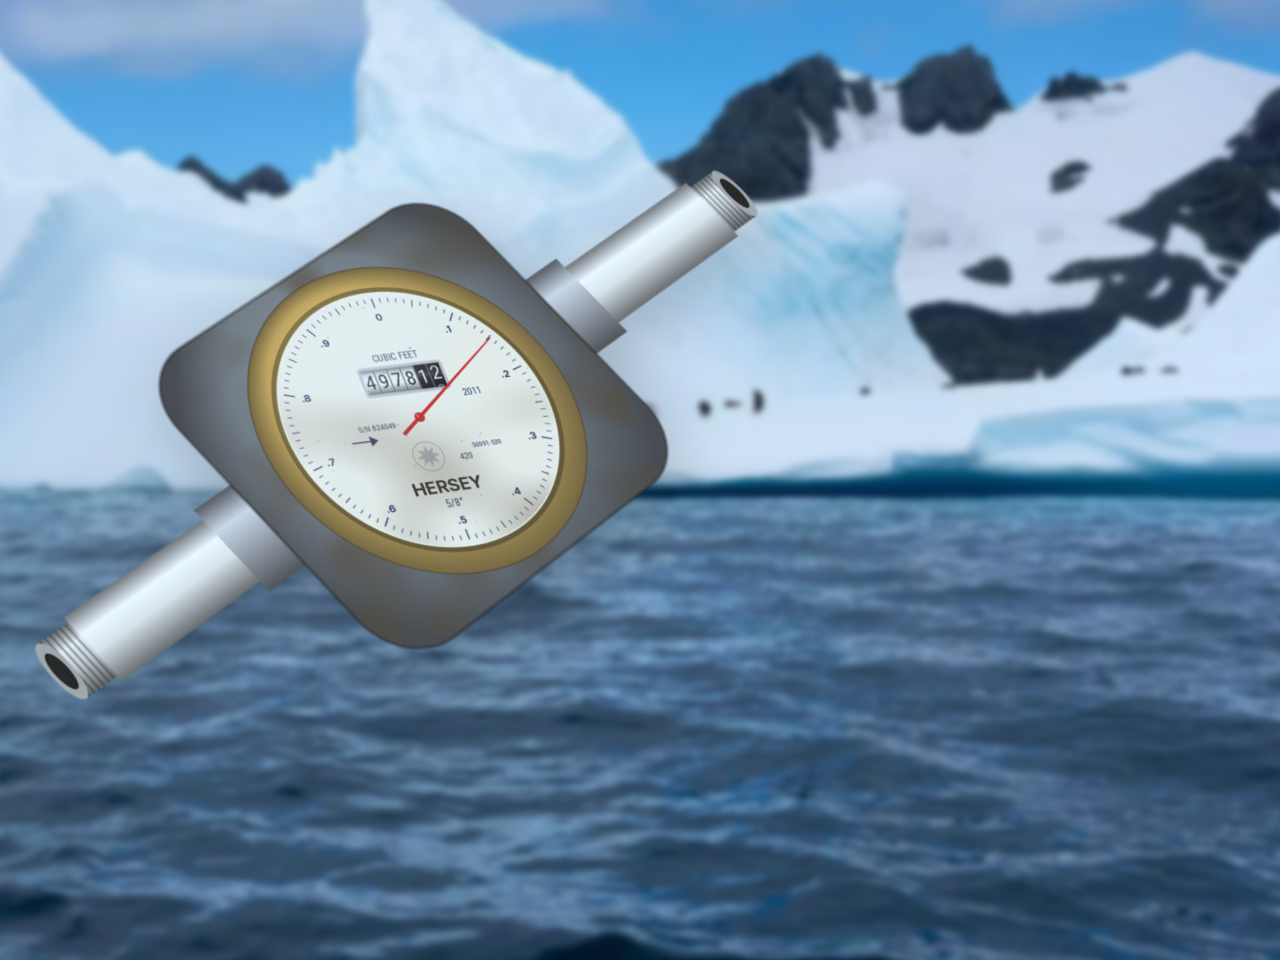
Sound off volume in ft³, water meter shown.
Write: 497812.15 ft³
